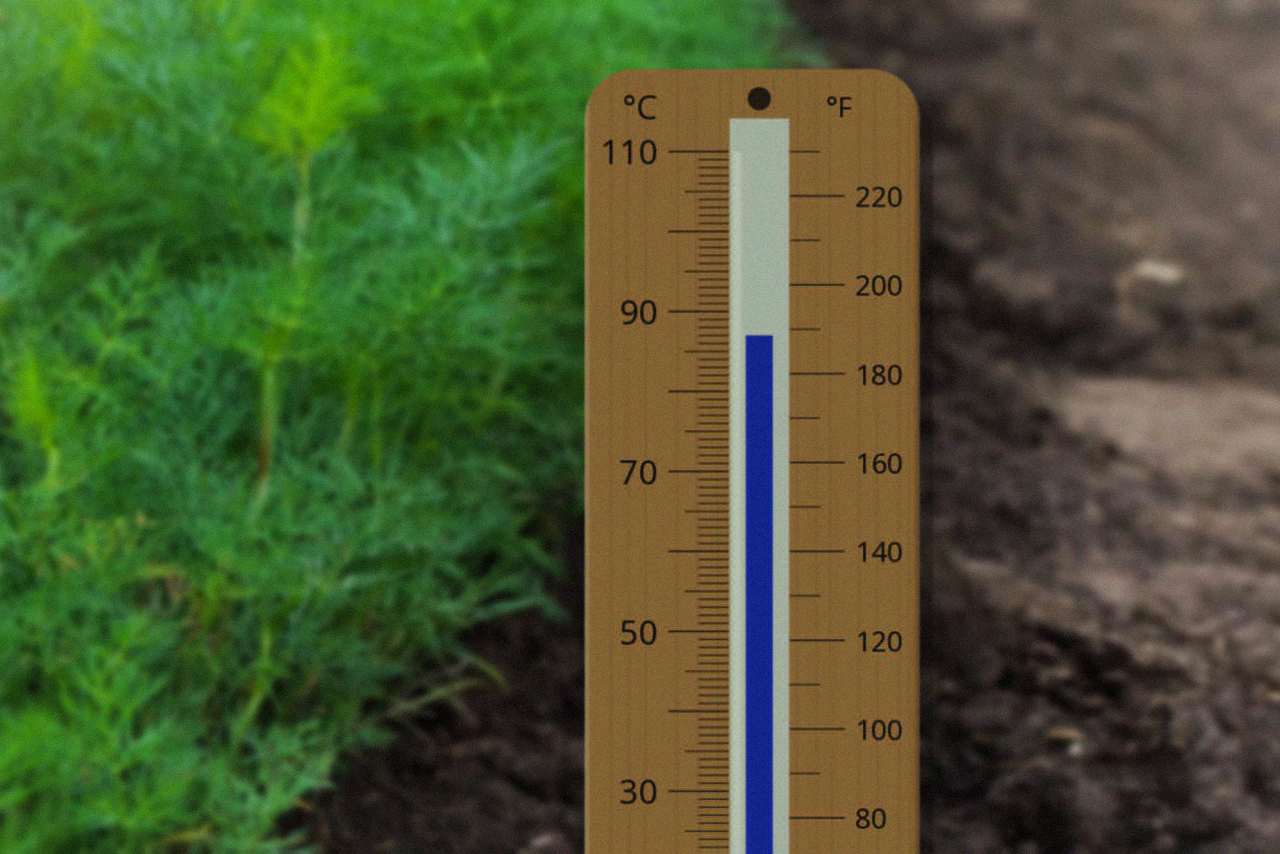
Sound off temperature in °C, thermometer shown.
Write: 87 °C
